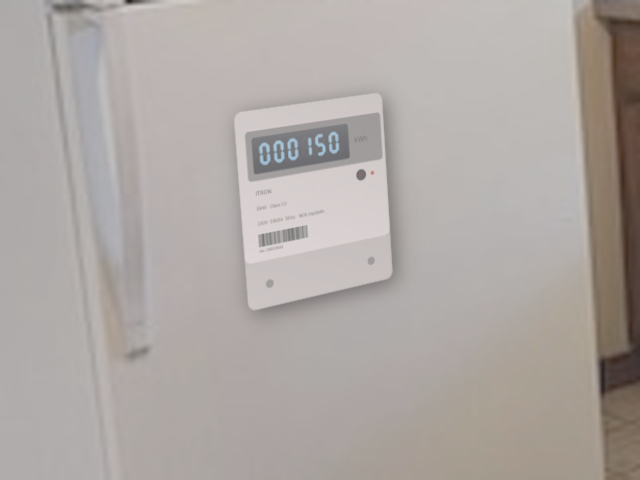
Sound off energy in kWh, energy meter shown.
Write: 150 kWh
